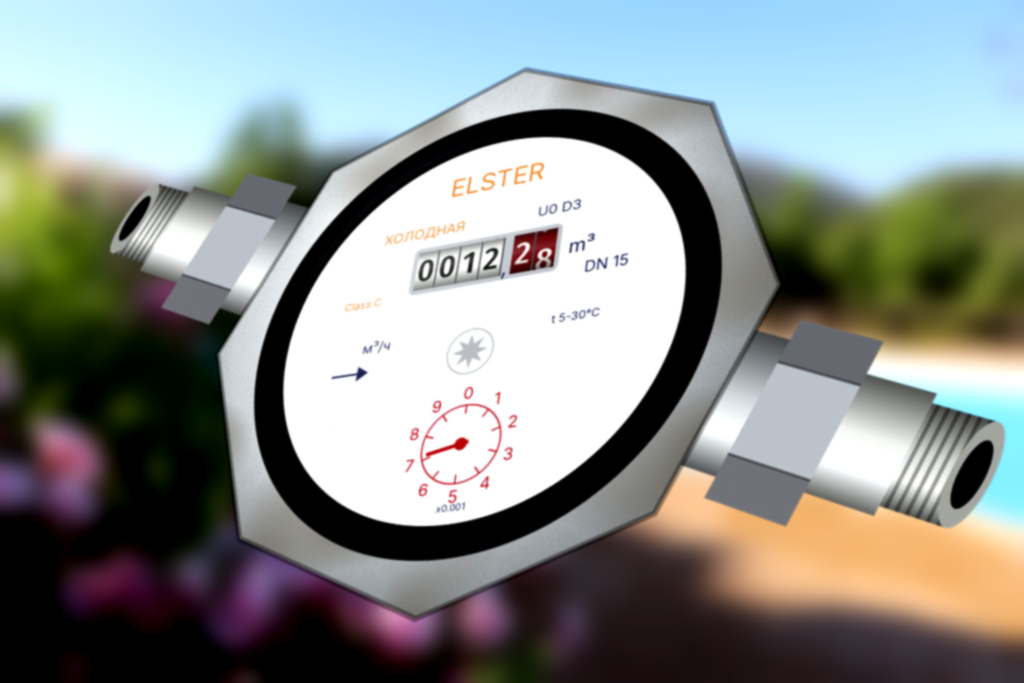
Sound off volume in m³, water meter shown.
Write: 12.277 m³
